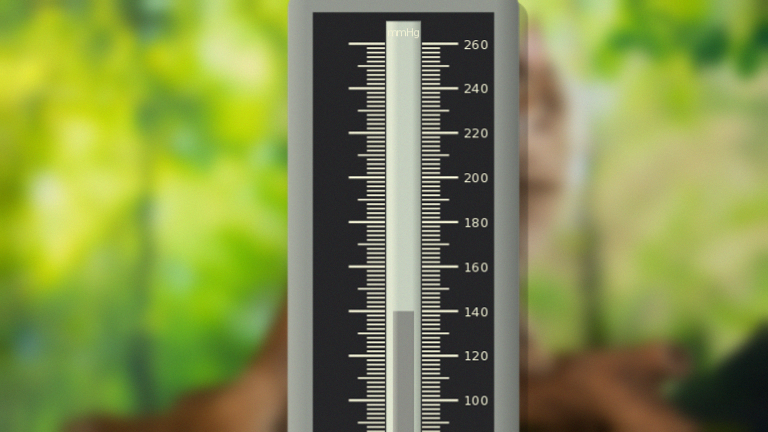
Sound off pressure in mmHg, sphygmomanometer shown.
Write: 140 mmHg
